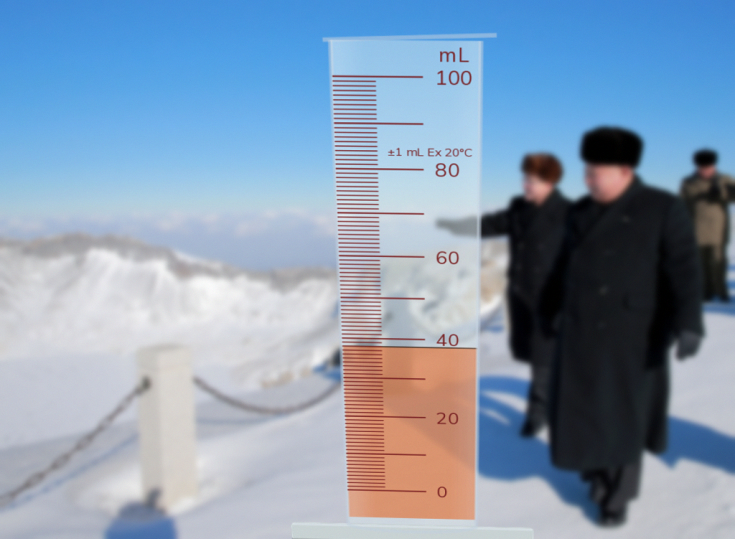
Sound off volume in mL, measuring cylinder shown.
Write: 38 mL
